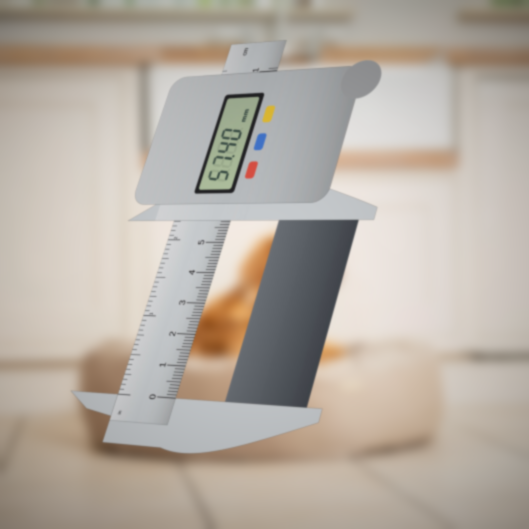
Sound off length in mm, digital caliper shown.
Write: 57.40 mm
